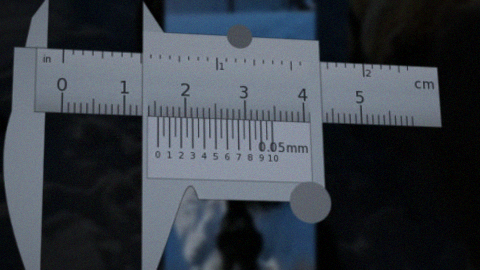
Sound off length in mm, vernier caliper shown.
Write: 15.5 mm
